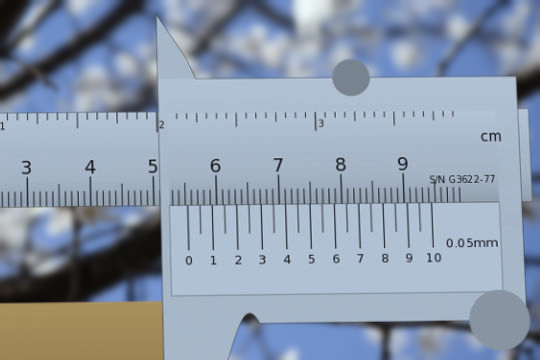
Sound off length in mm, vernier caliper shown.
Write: 55.4 mm
